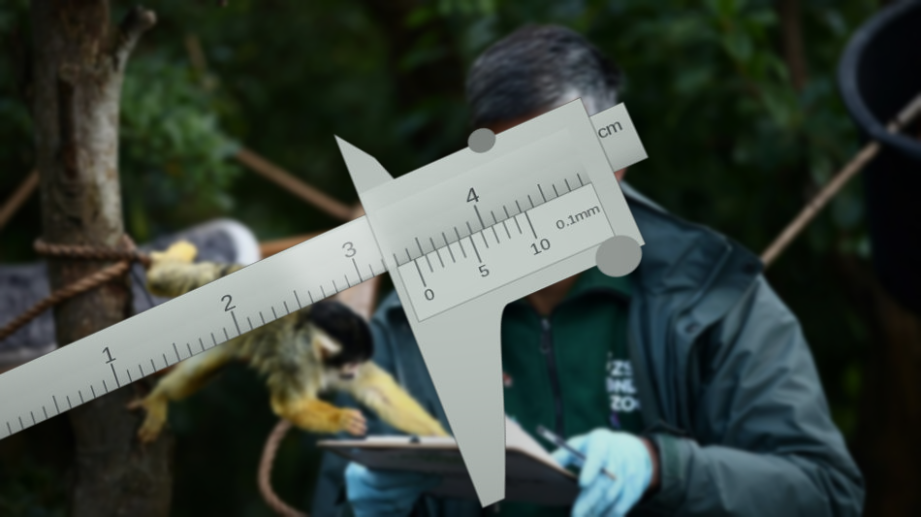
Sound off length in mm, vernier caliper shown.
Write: 34.3 mm
